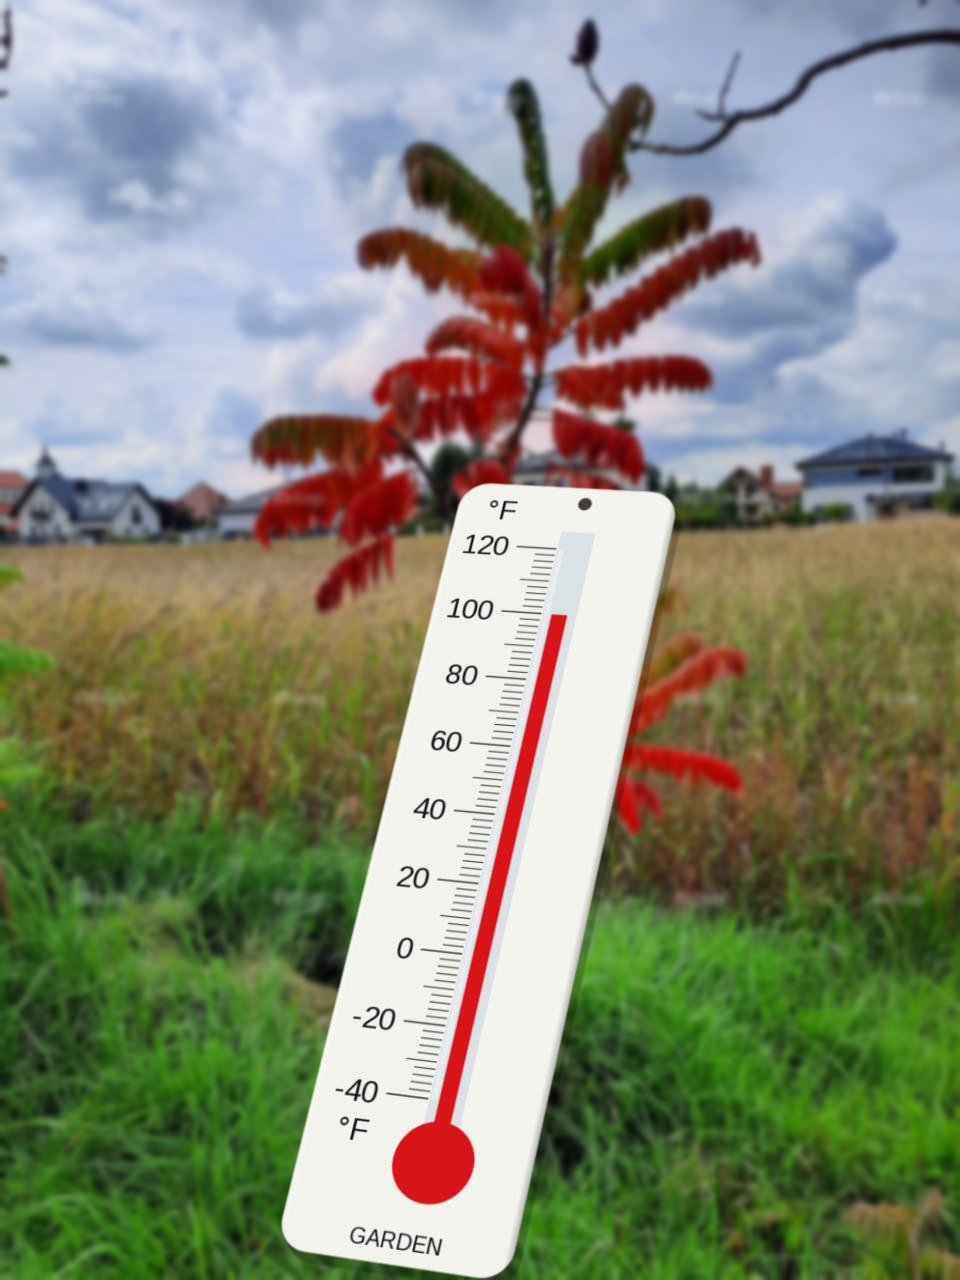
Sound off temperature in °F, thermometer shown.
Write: 100 °F
